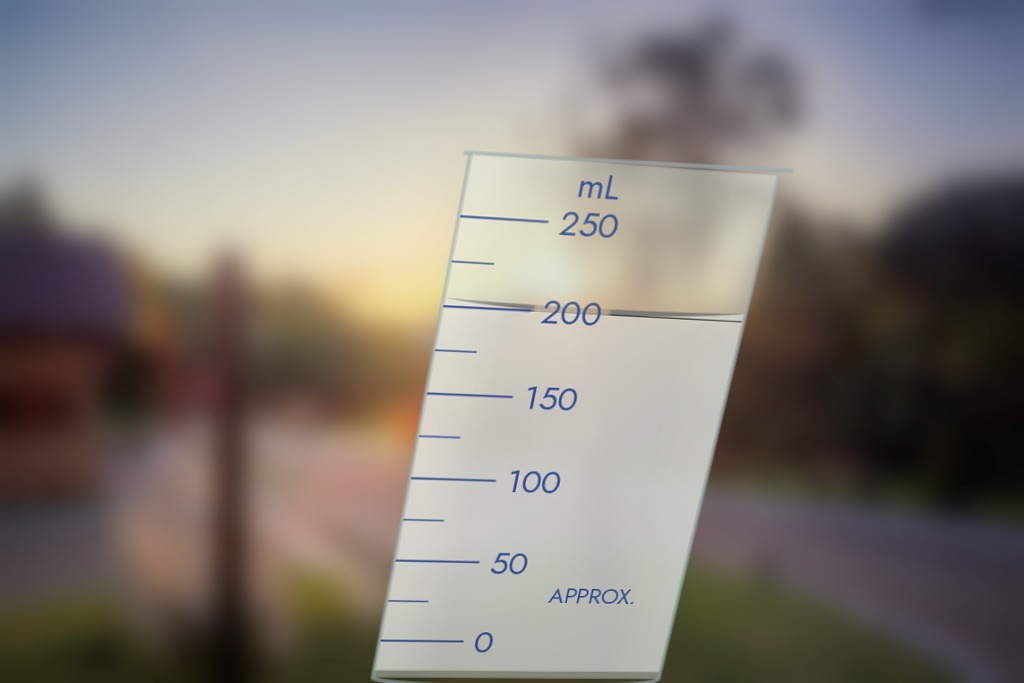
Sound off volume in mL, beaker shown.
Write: 200 mL
